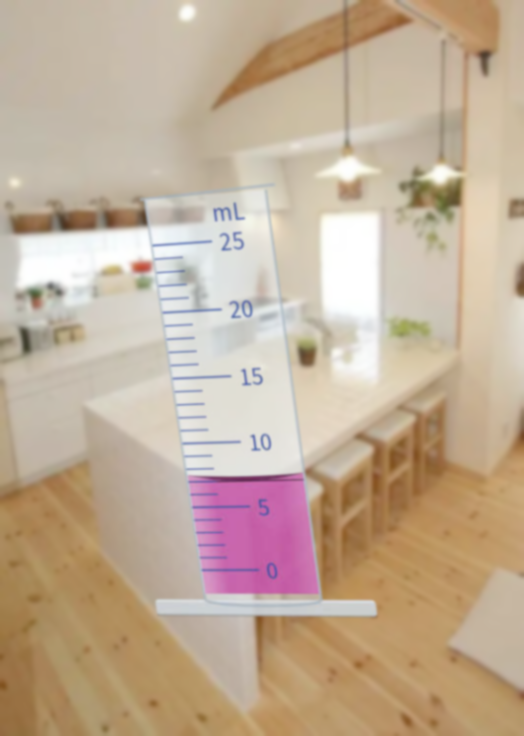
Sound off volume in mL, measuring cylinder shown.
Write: 7 mL
